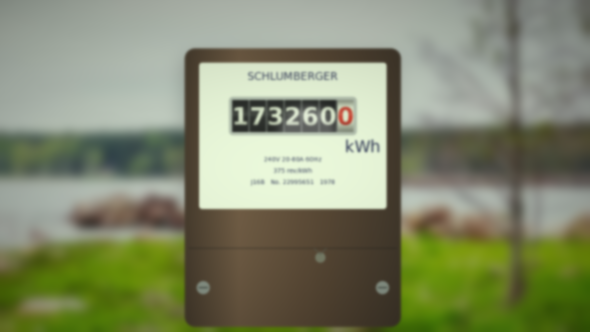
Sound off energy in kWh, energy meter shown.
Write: 173260.0 kWh
